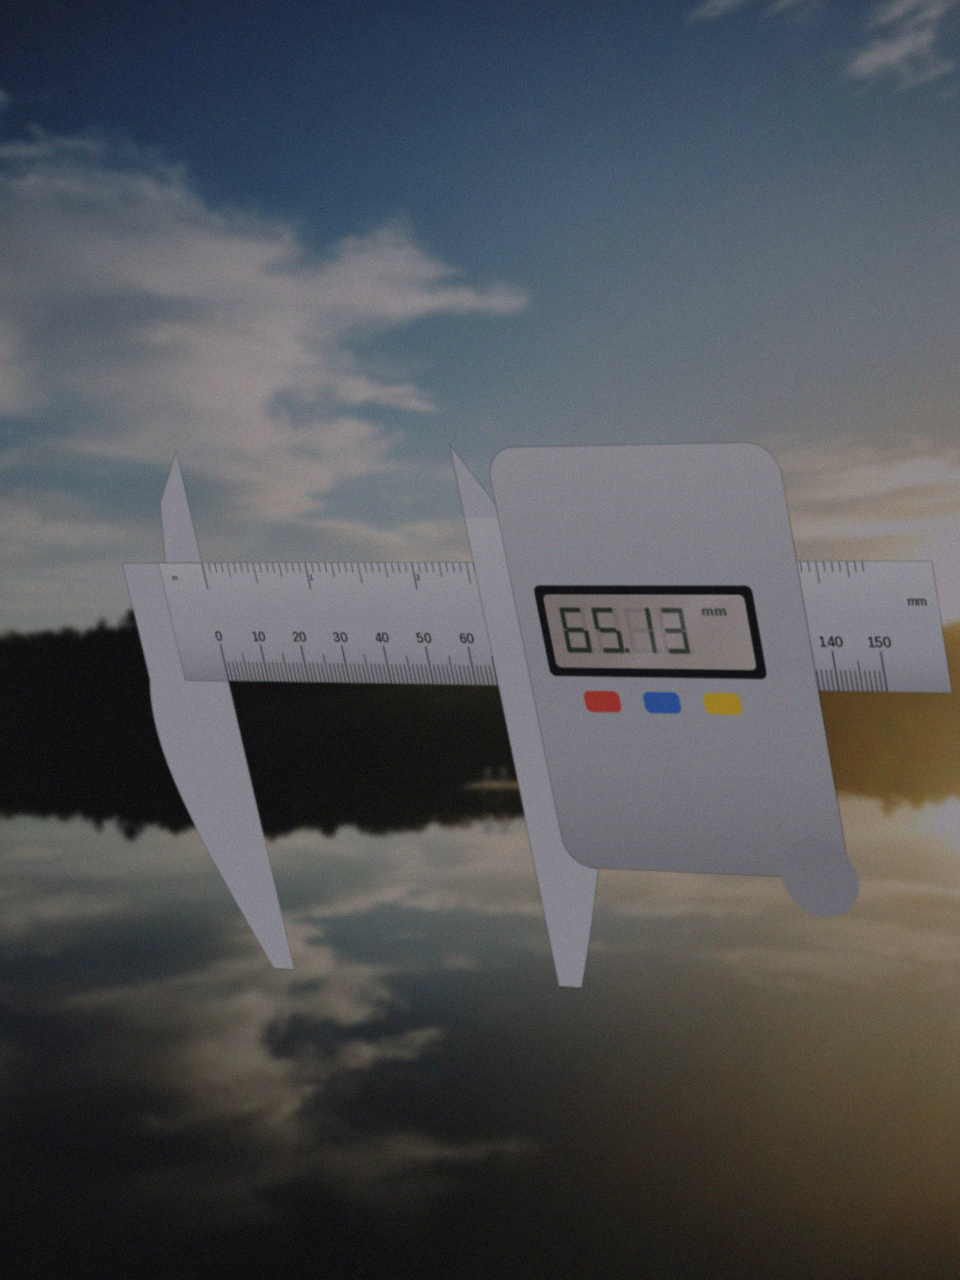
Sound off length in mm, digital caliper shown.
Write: 65.13 mm
